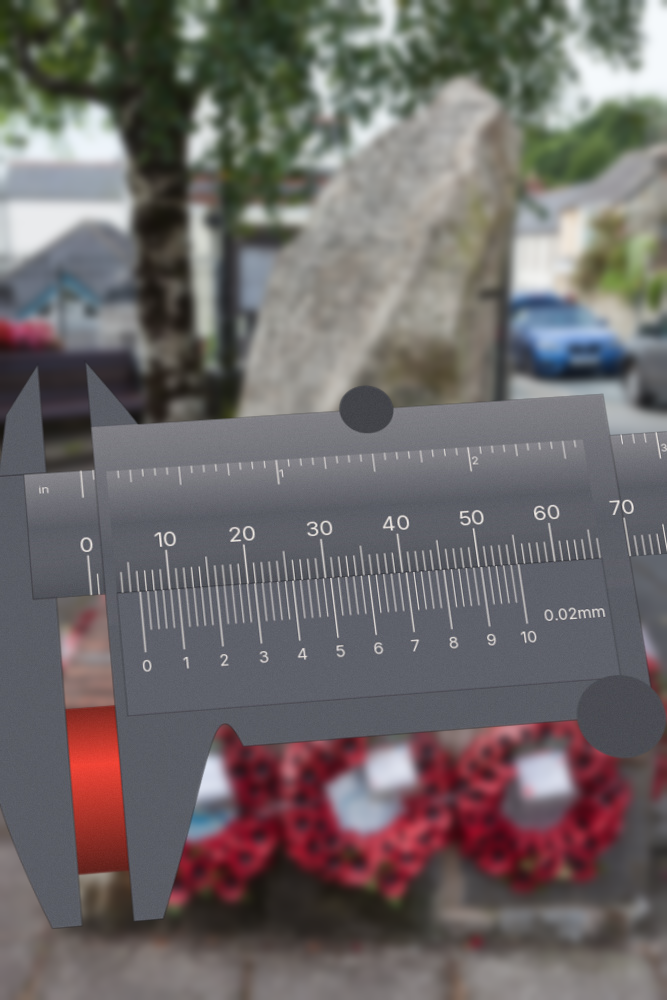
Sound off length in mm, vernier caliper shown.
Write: 6.2 mm
